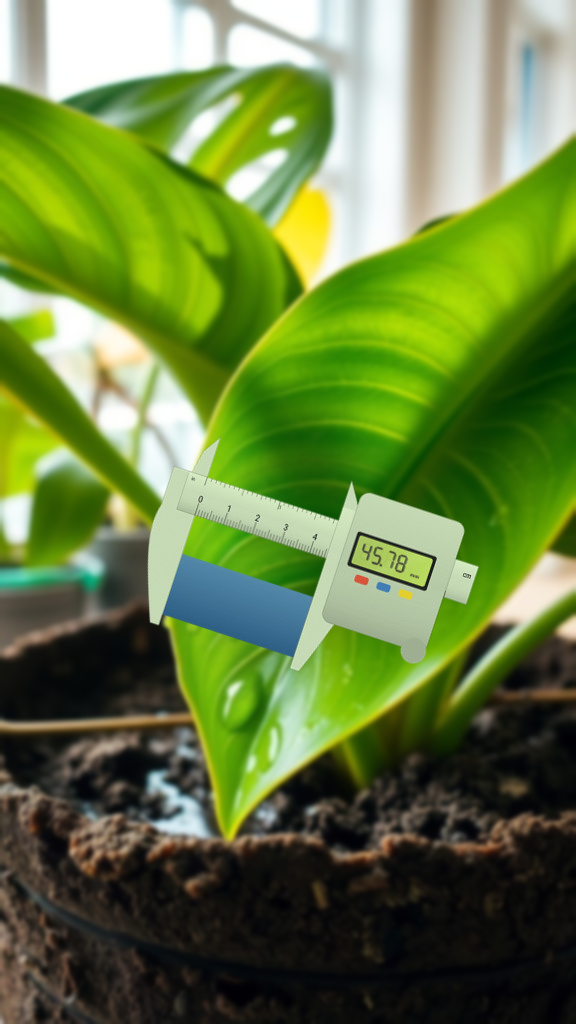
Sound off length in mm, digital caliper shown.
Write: 45.78 mm
